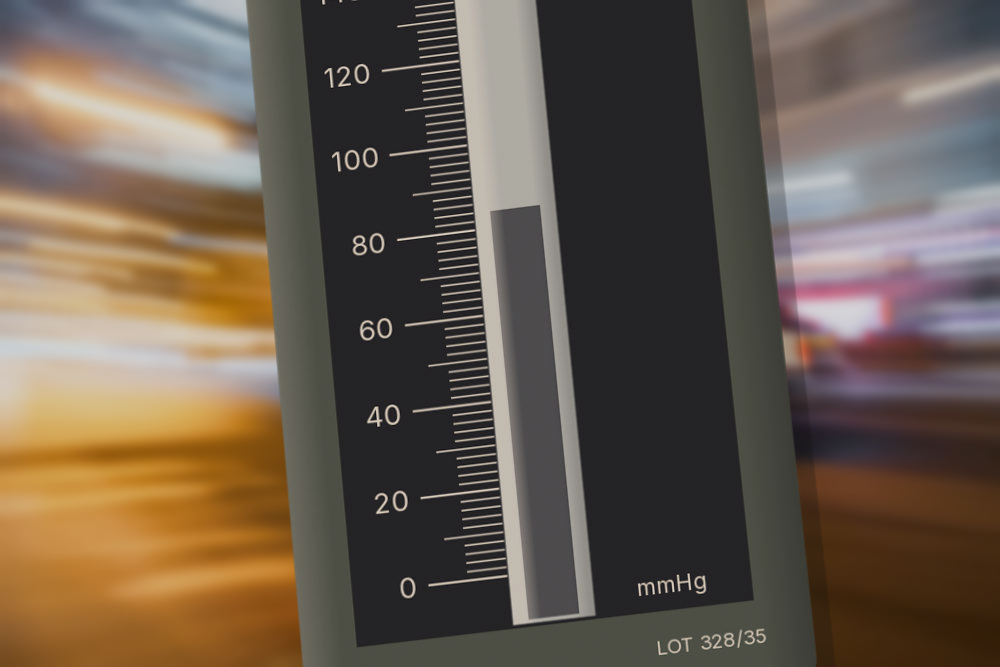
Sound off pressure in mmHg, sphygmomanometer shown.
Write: 84 mmHg
